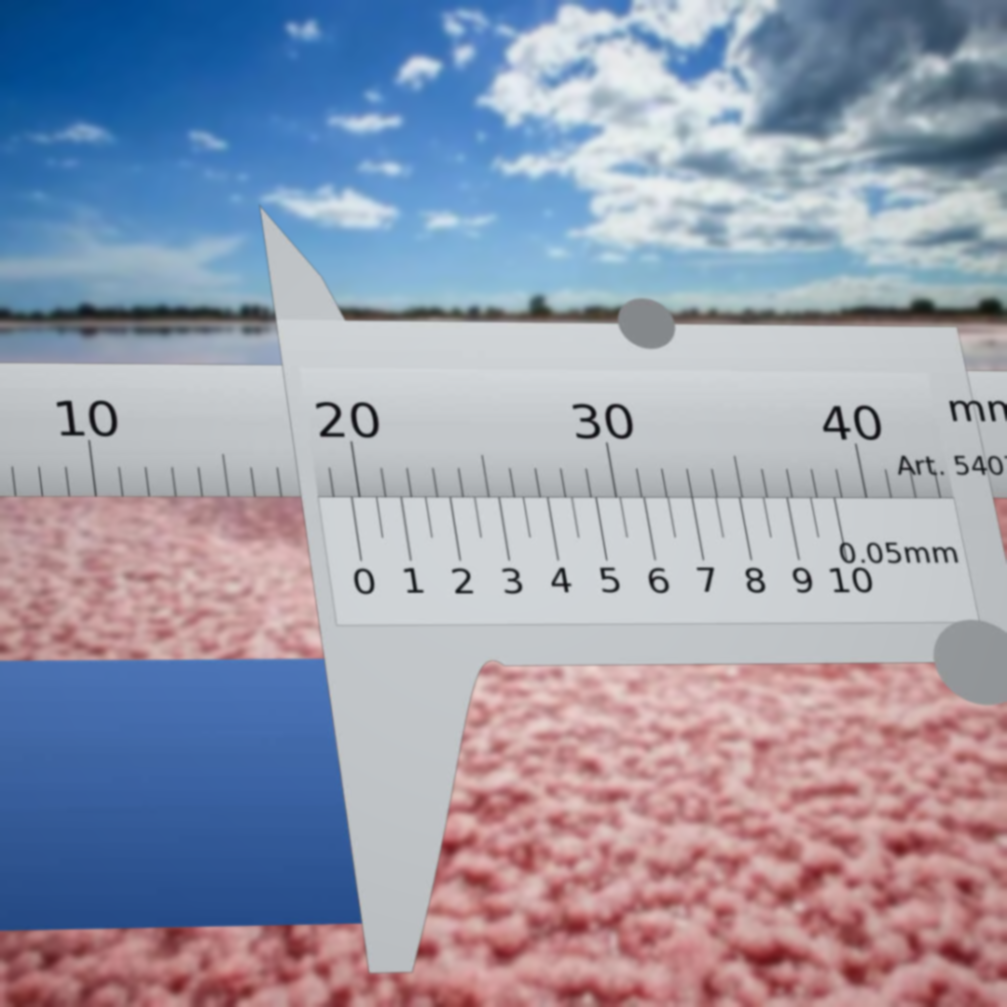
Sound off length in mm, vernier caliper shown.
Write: 19.7 mm
